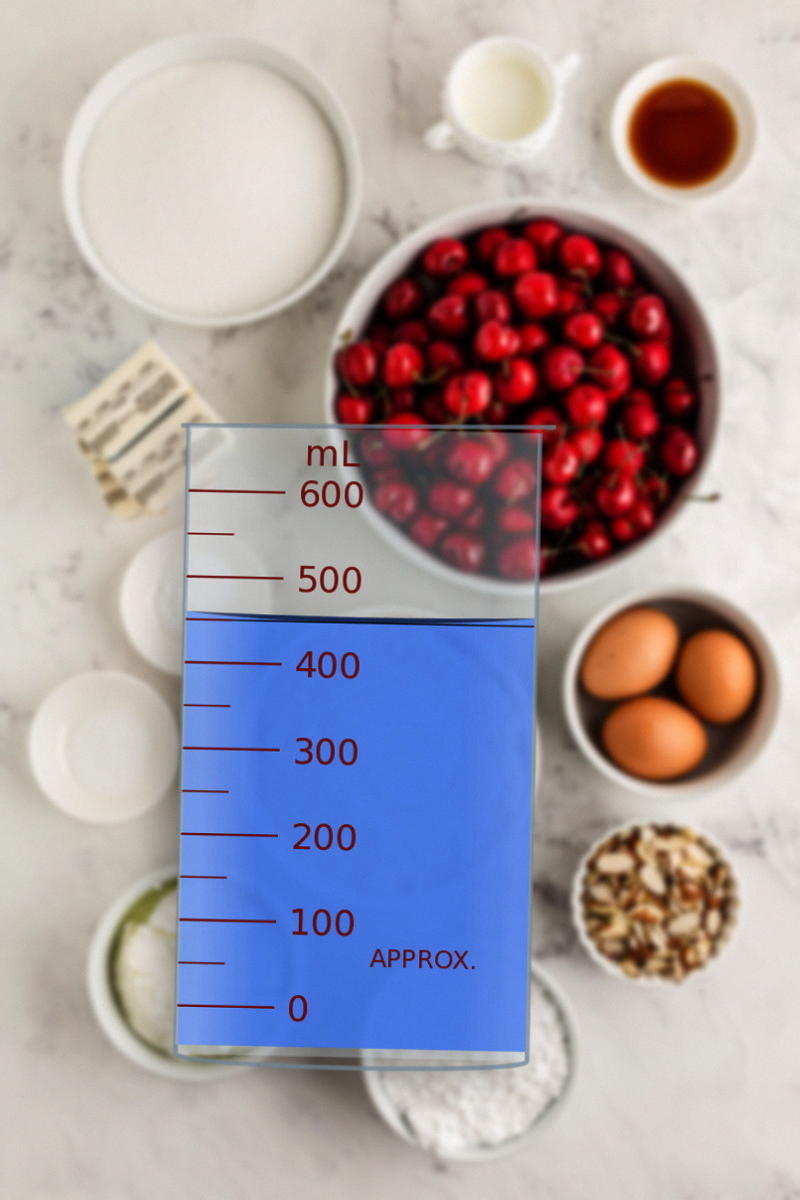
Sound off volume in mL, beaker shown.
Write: 450 mL
